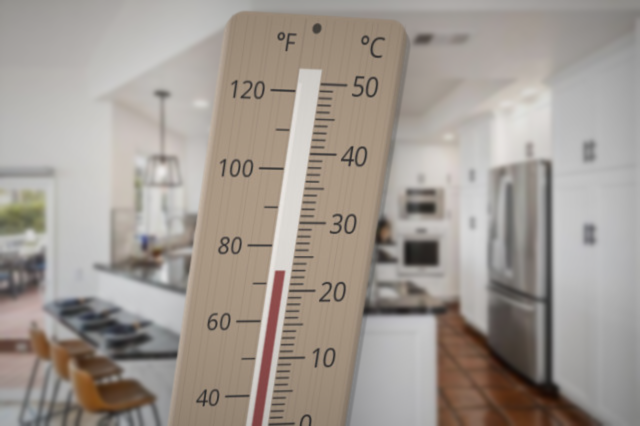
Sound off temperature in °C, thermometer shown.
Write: 23 °C
